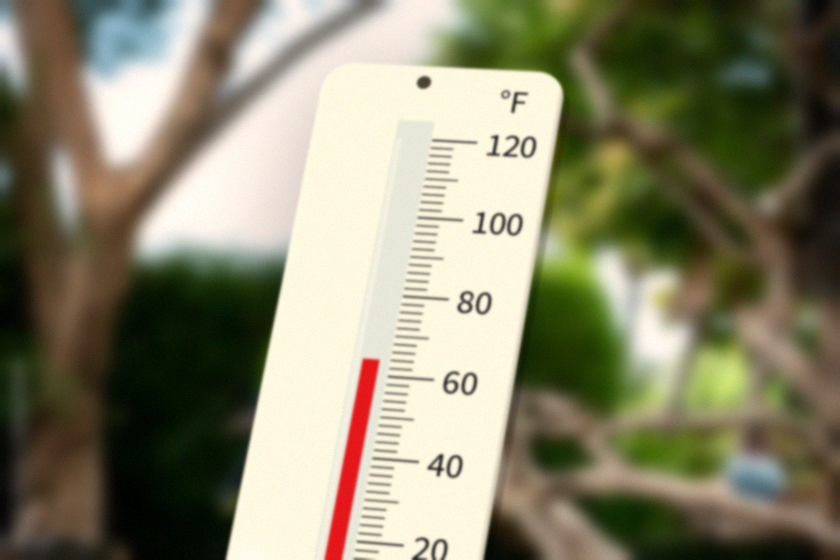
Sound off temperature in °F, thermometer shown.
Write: 64 °F
